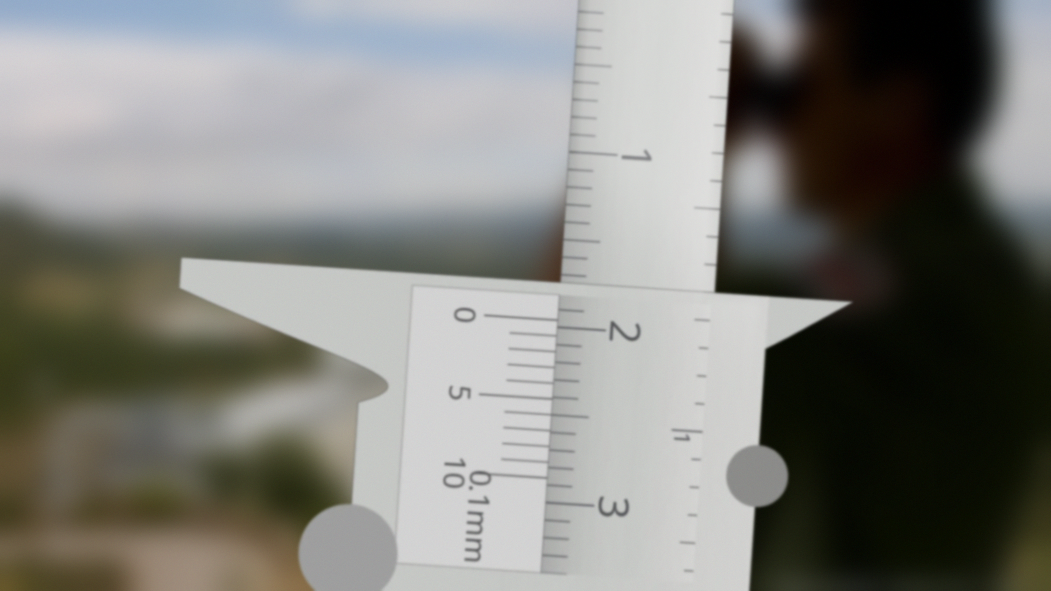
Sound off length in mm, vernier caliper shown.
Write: 19.6 mm
